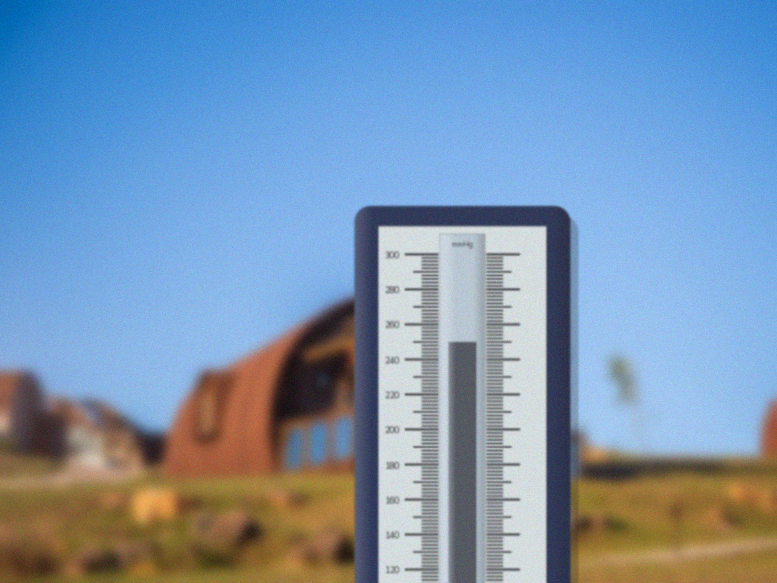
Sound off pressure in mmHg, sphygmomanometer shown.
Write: 250 mmHg
